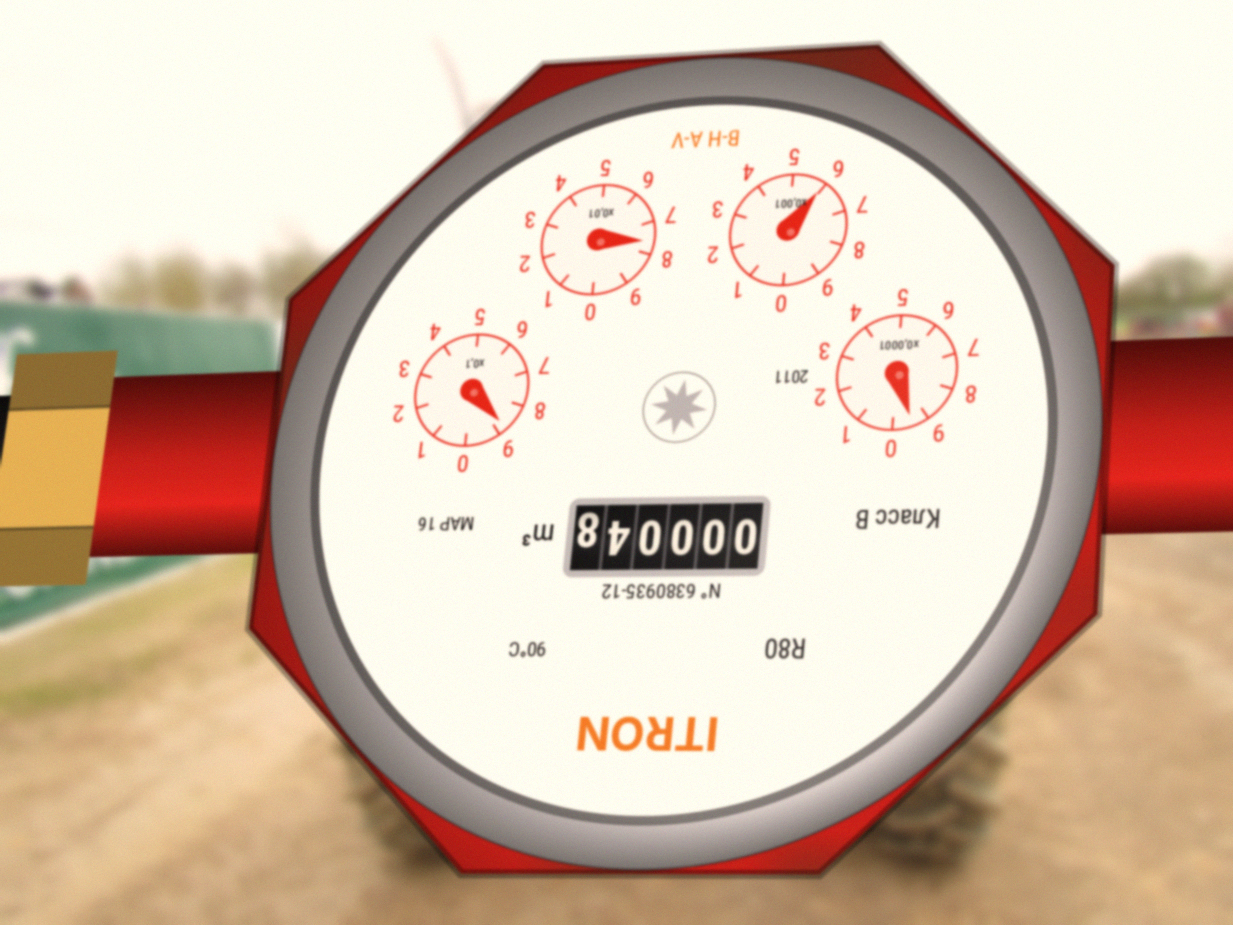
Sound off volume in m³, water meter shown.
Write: 47.8759 m³
